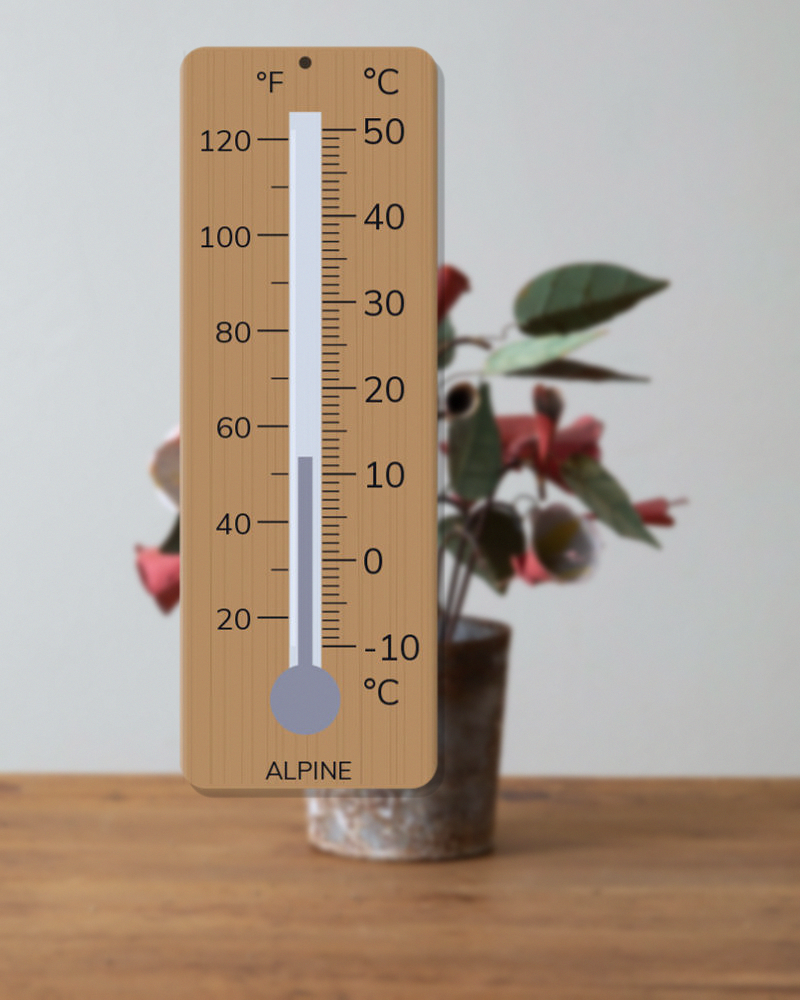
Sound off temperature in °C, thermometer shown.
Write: 12 °C
